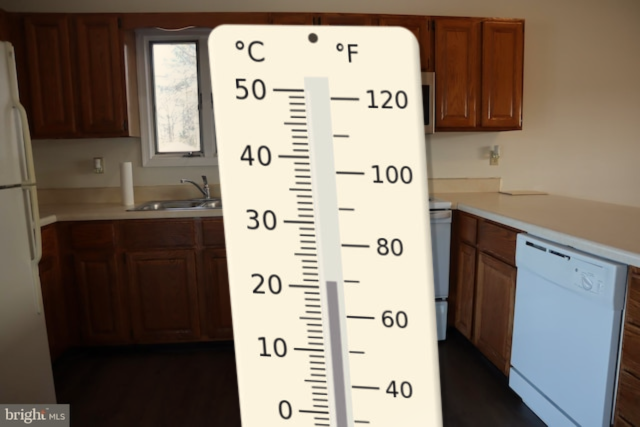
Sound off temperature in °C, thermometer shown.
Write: 21 °C
